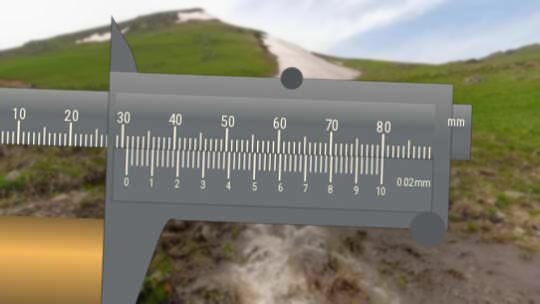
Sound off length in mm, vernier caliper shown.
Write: 31.0 mm
